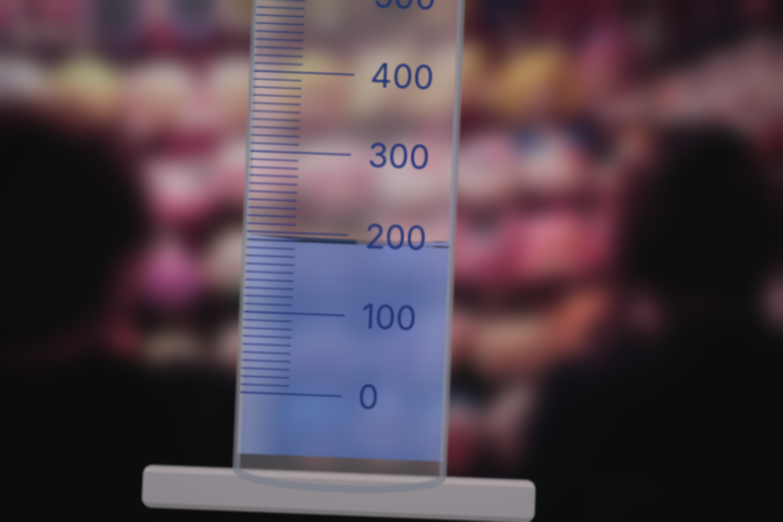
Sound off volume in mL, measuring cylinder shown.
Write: 190 mL
